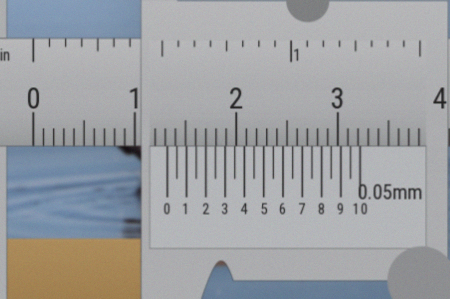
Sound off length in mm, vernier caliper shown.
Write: 13.2 mm
